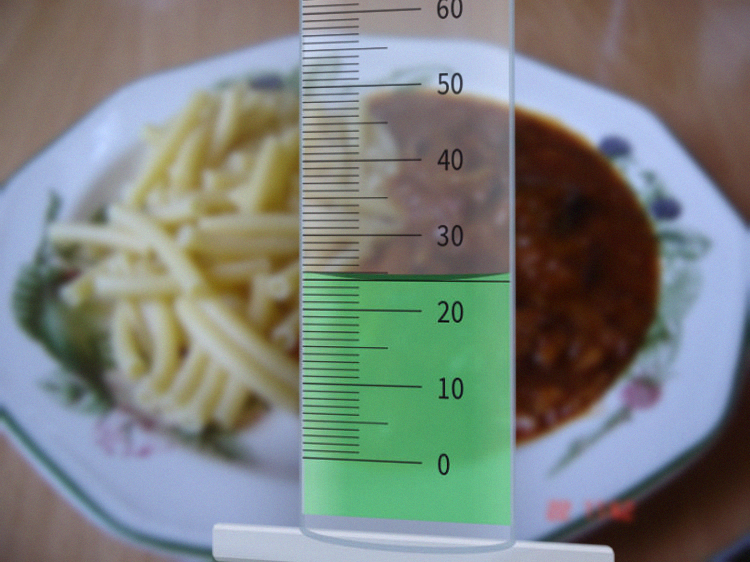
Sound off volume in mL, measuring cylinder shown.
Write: 24 mL
